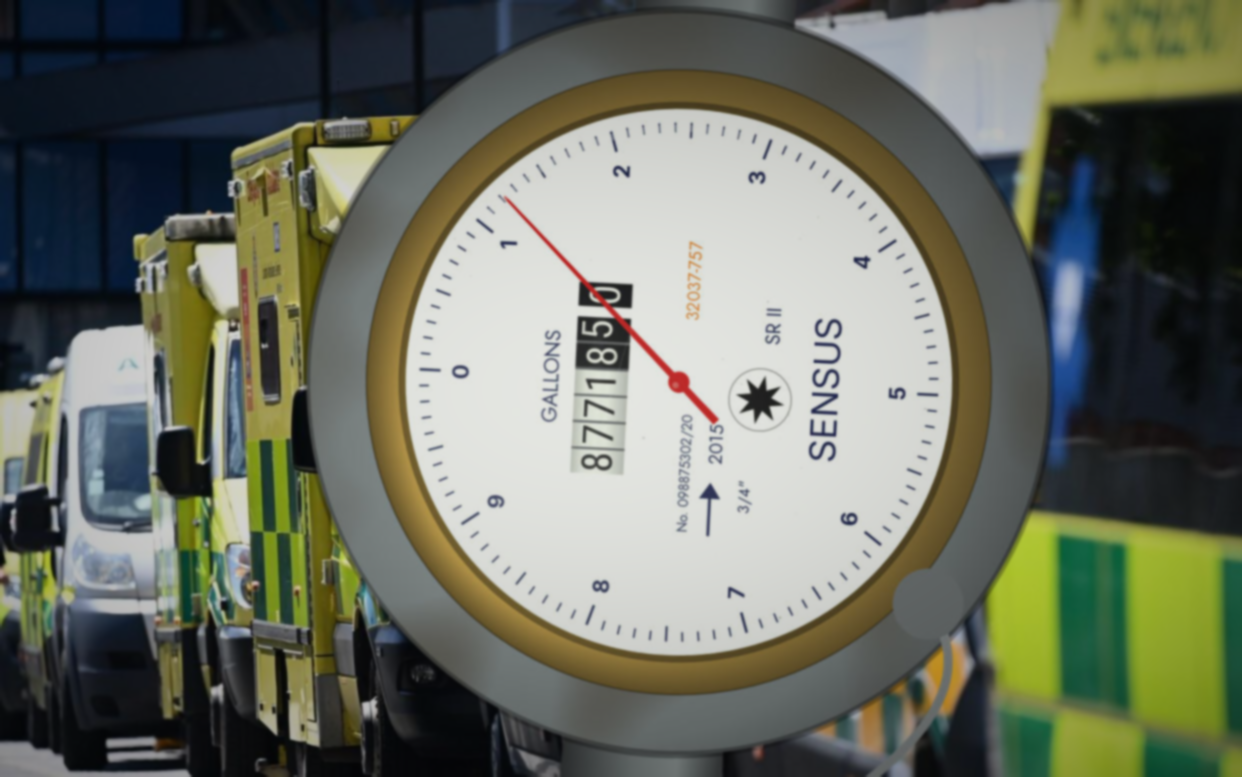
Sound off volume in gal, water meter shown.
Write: 8771851.2 gal
